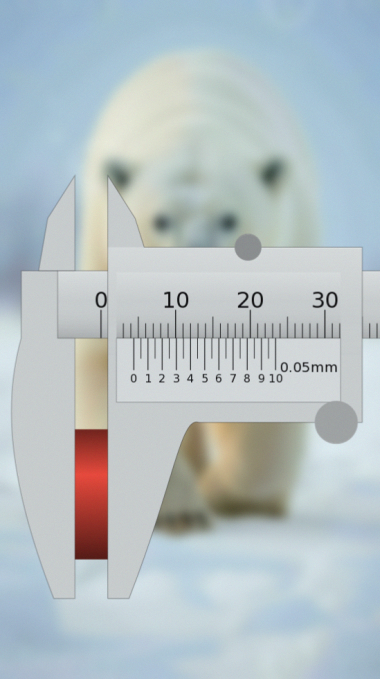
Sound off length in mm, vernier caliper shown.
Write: 4.4 mm
